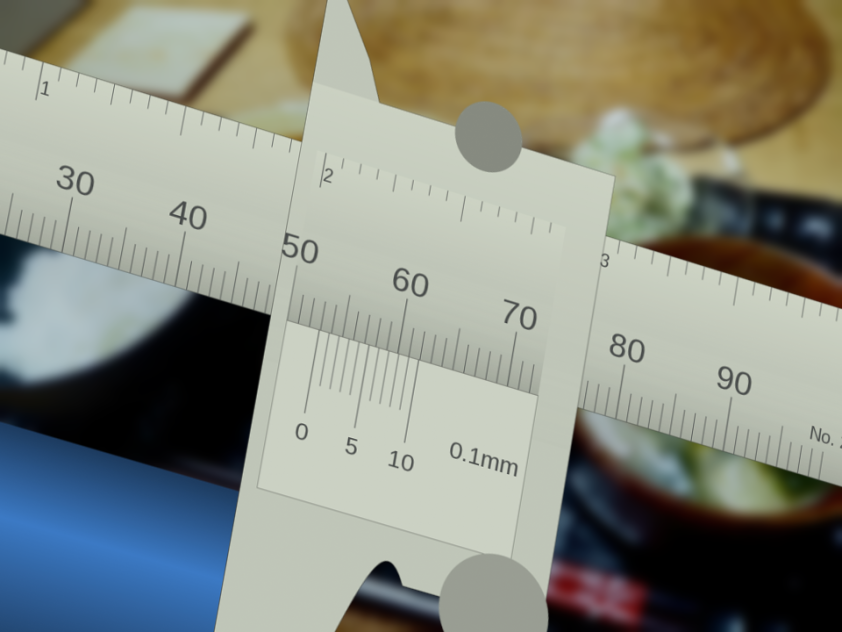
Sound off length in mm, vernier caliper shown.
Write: 52.9 mm
